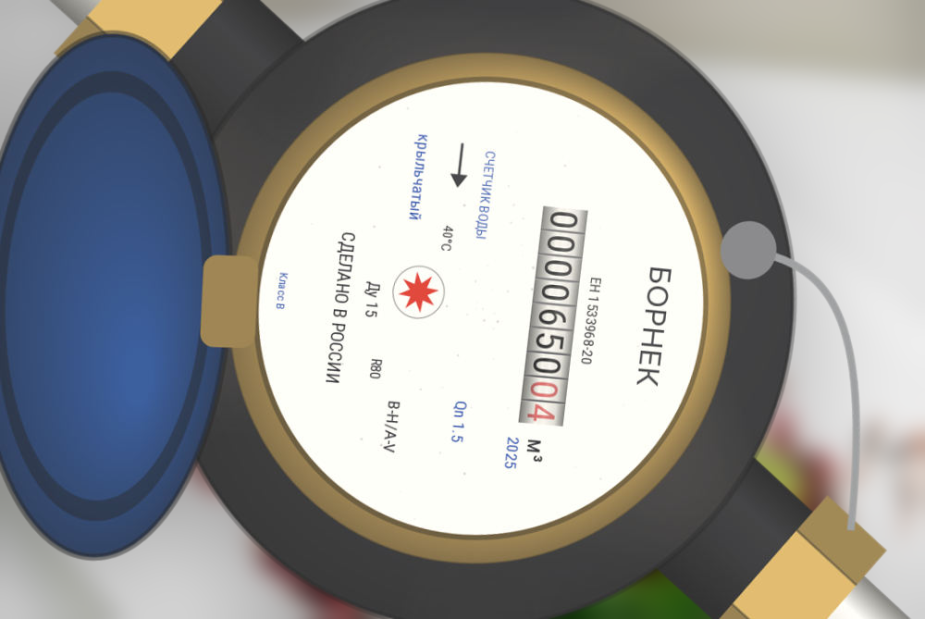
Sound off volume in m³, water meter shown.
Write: 650.04 m³
